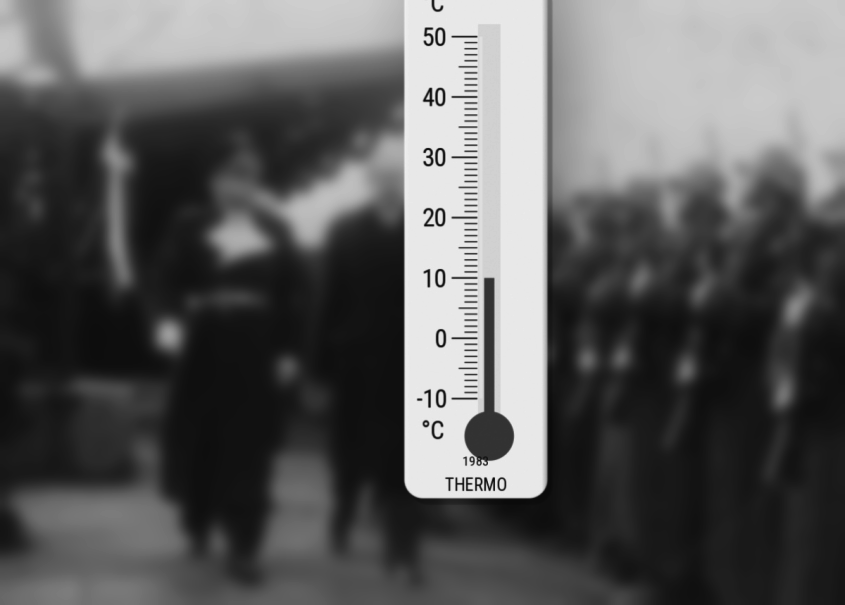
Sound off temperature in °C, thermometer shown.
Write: 10 °C
